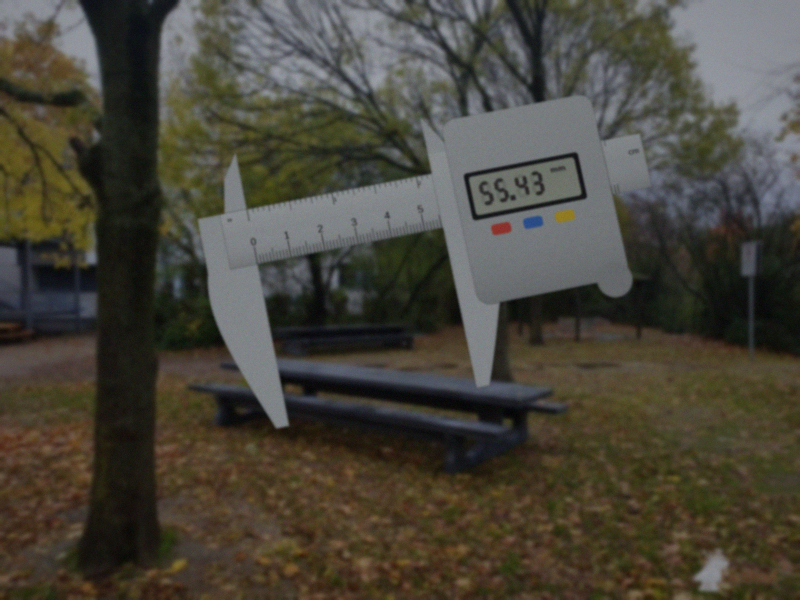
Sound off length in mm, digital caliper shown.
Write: 55.43 mm
